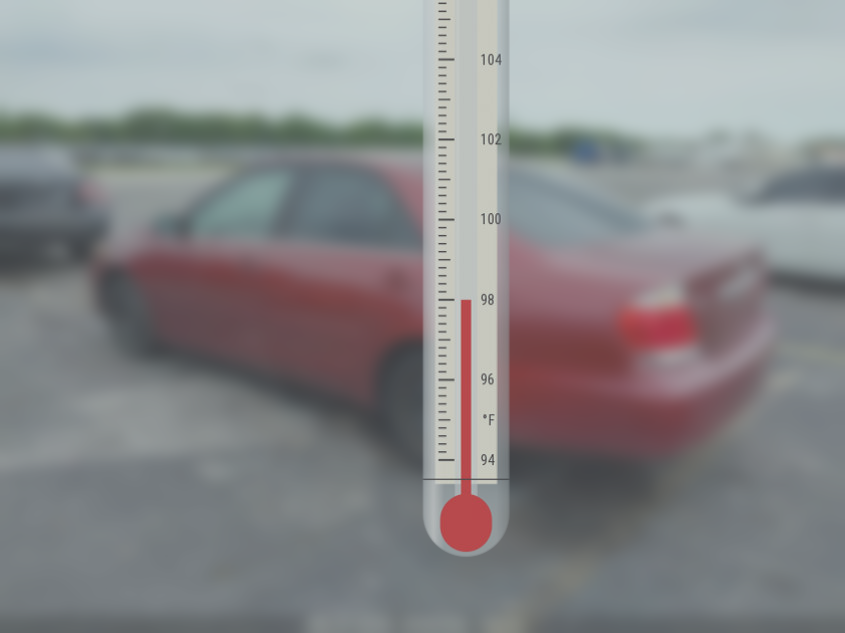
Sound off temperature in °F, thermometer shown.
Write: 98 °F
